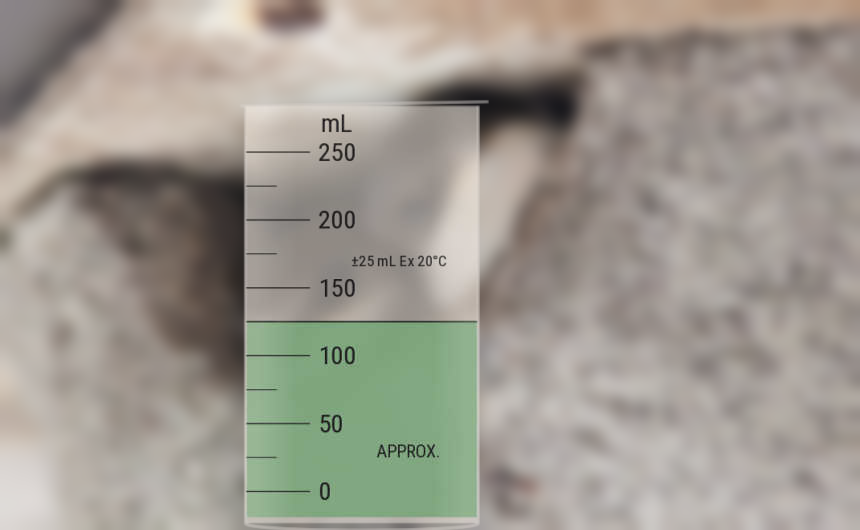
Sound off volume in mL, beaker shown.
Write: 125 mL
